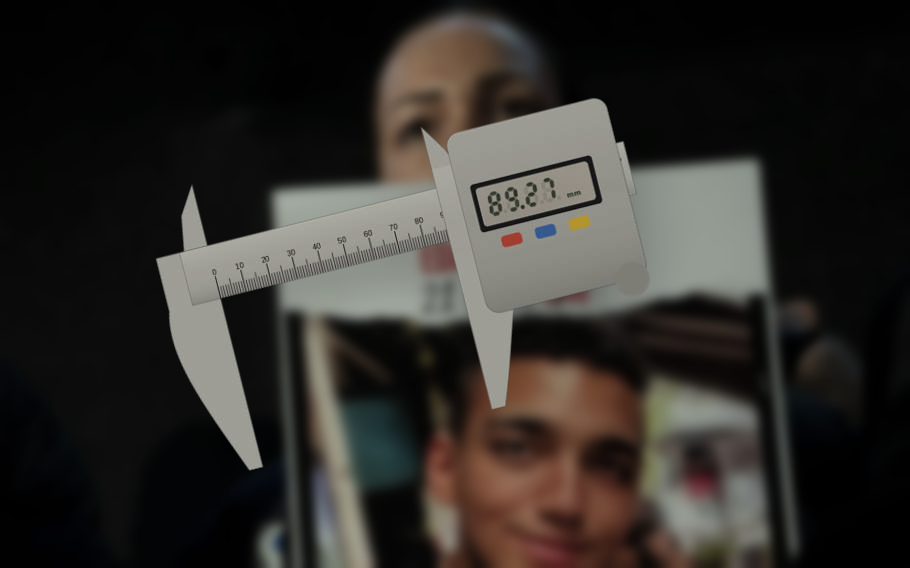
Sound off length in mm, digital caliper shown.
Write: 89.27 mm
